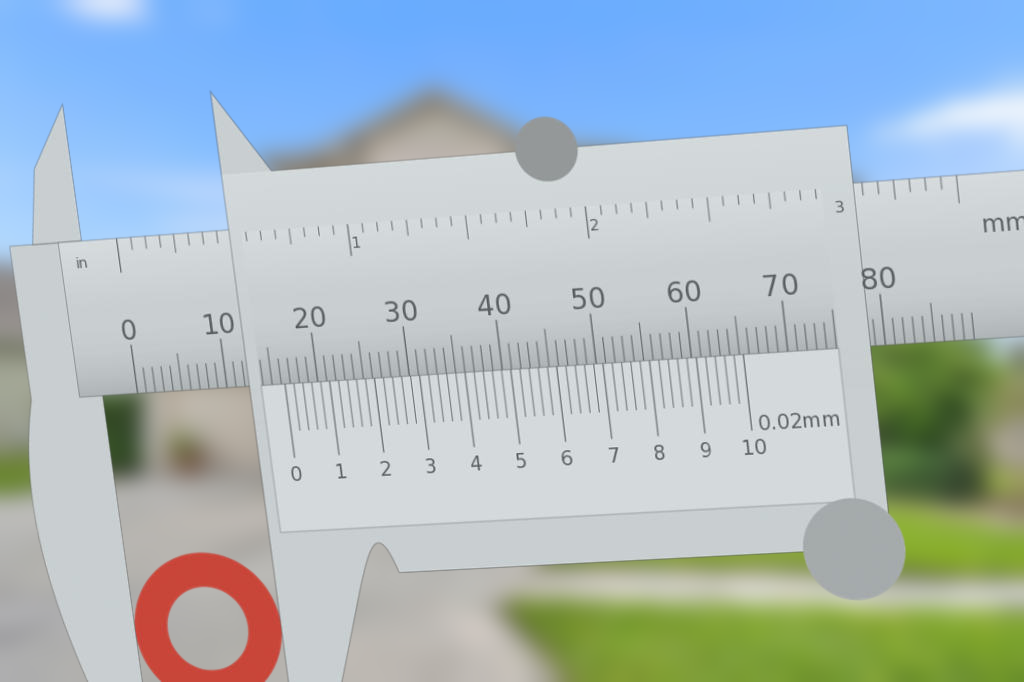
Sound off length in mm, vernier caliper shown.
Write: 16.4 mm
